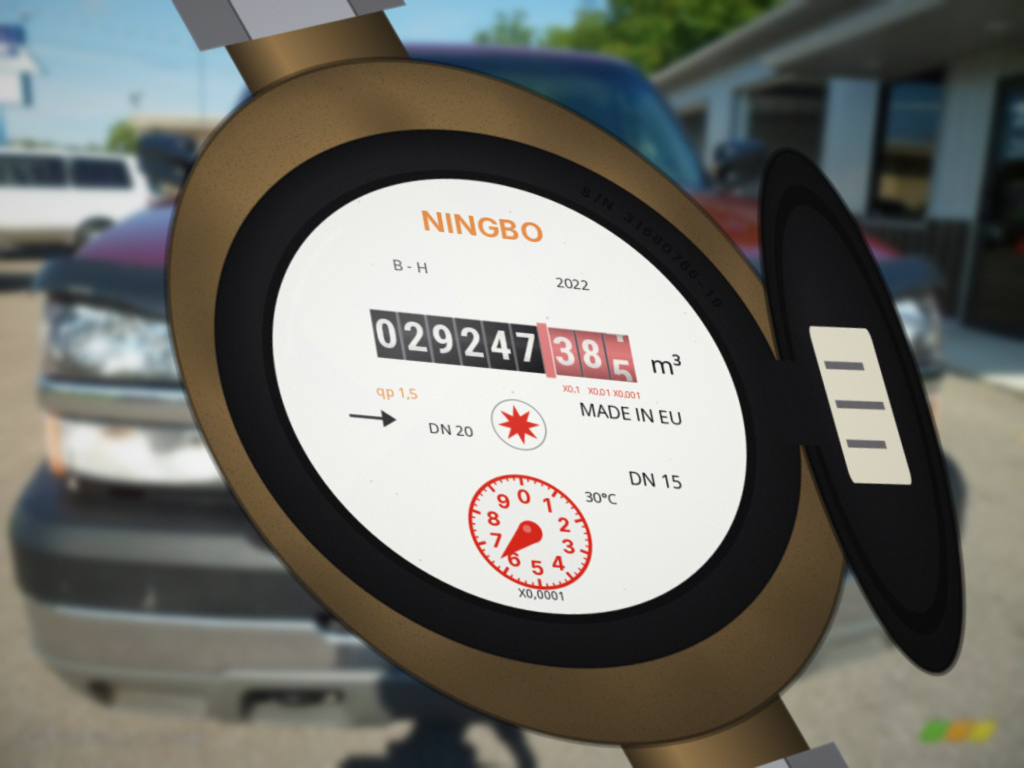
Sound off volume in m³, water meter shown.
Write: 29247.3846 m³
